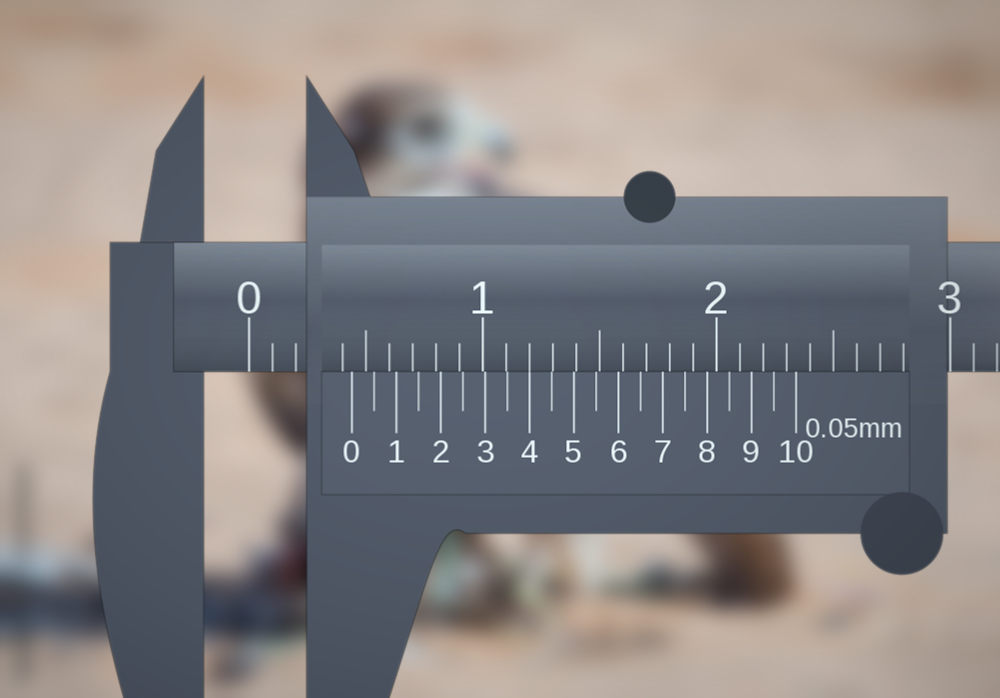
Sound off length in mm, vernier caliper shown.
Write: 4.4 mm
